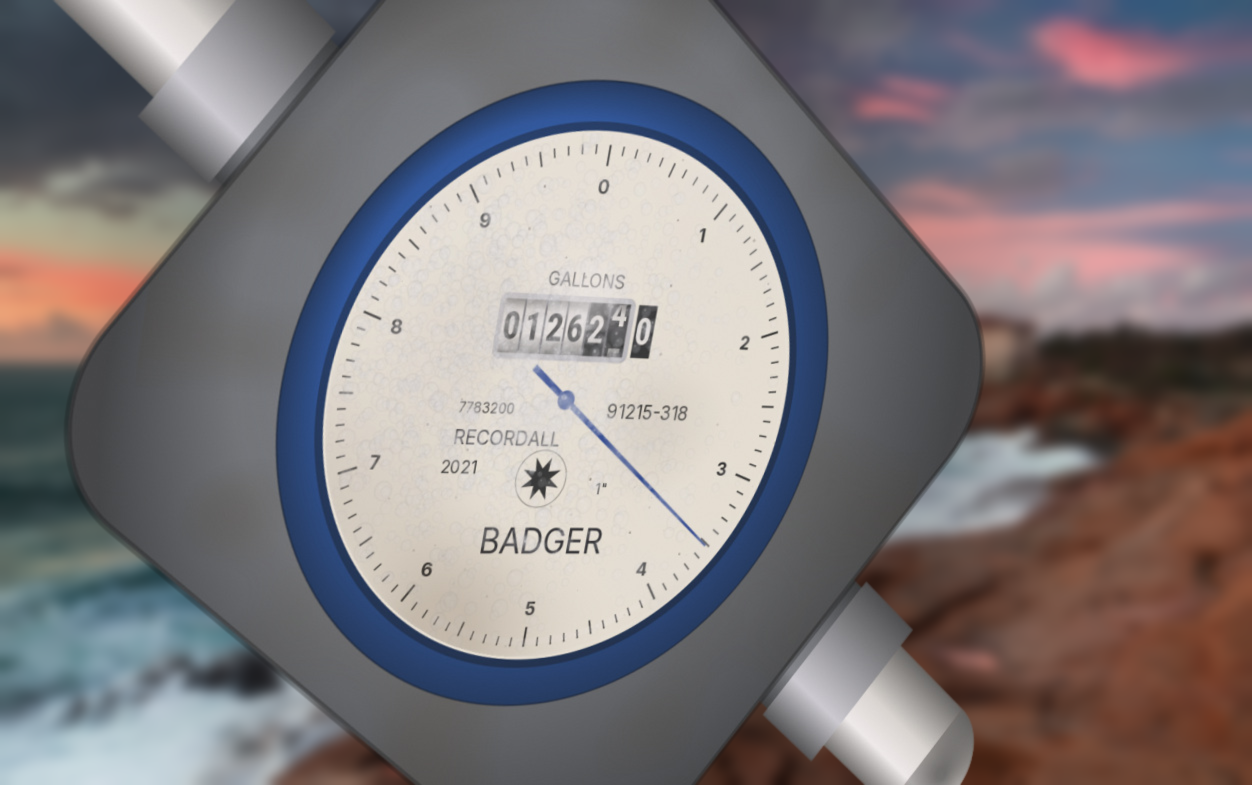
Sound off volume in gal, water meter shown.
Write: 126243.5 gal
